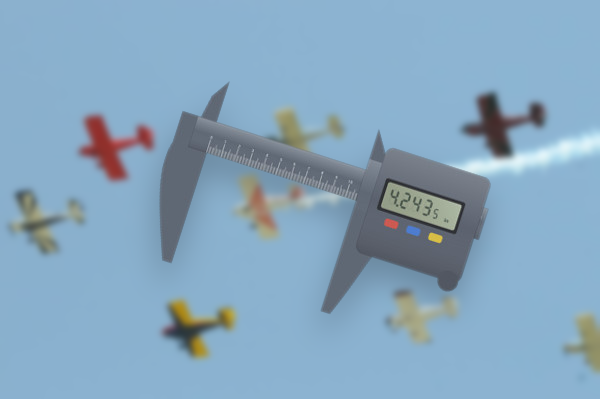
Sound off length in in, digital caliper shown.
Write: 4.2435 in
